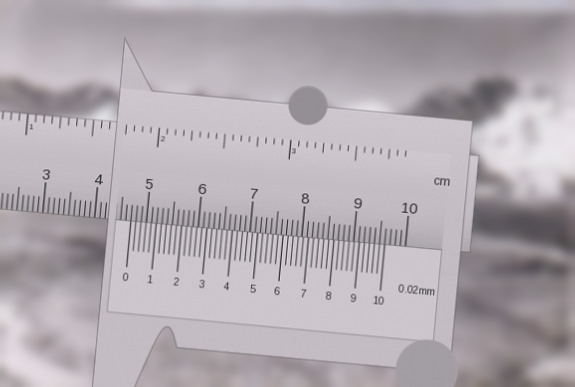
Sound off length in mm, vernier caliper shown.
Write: 47.0 mm
